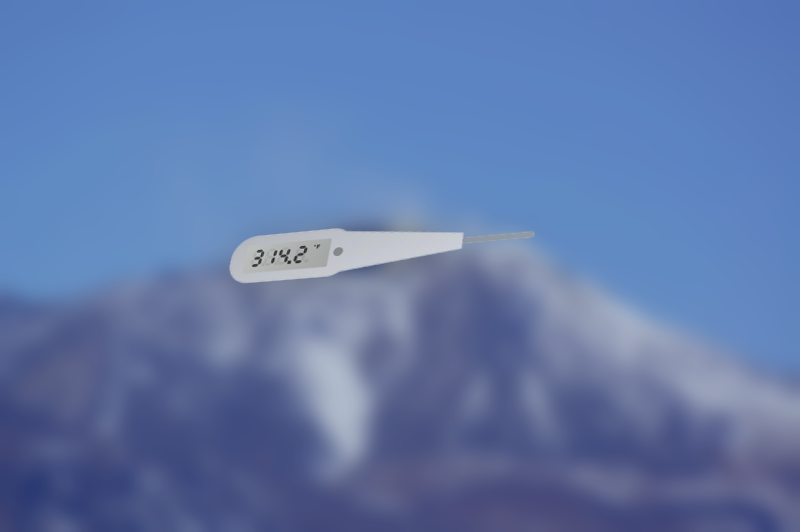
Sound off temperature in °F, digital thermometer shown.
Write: 314.2 °F
